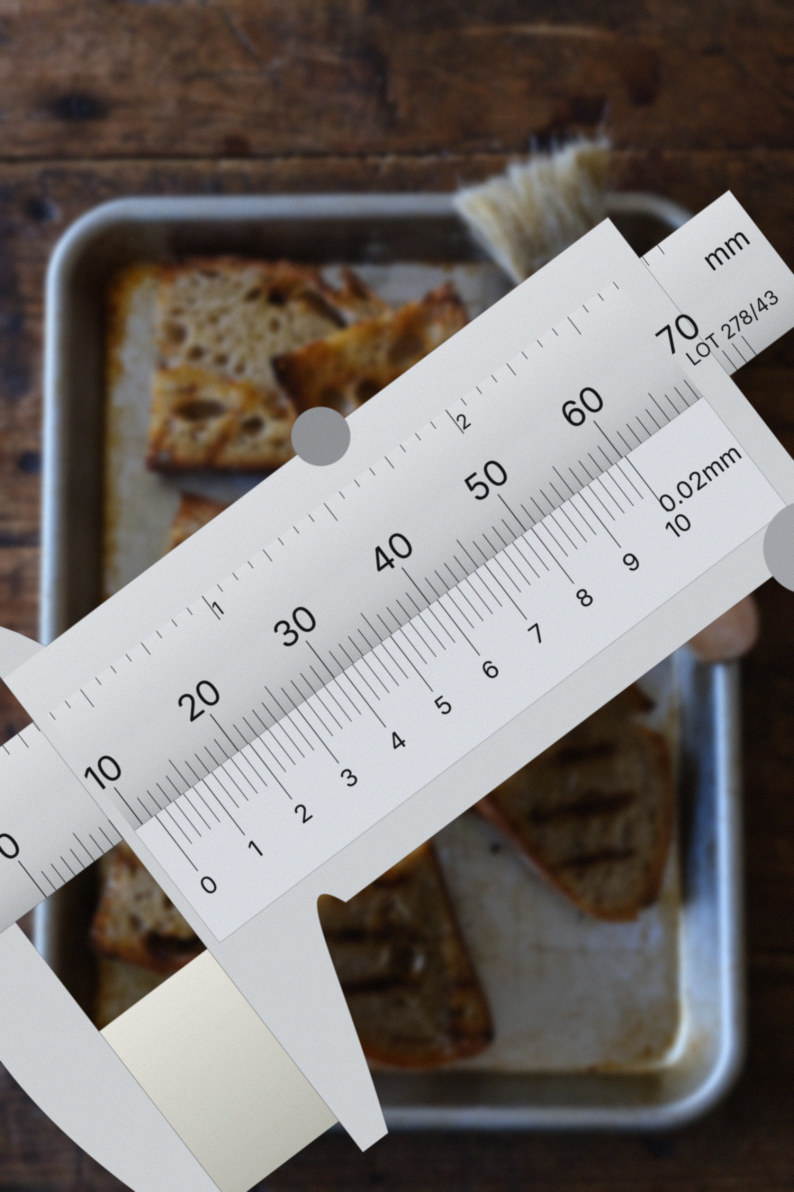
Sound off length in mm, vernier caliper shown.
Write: 11.3 mm
